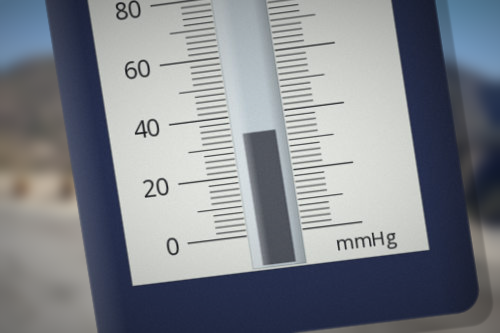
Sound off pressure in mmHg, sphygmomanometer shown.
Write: 34 mmHg
